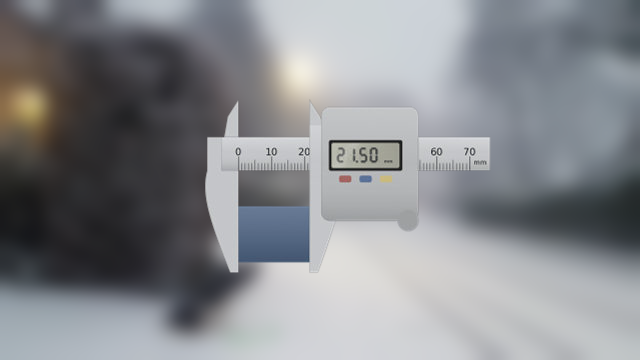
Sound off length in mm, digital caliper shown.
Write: 21.50 mm
